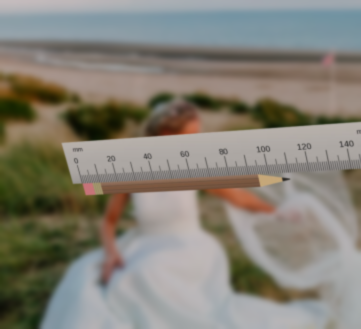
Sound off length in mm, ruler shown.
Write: 110 mm
